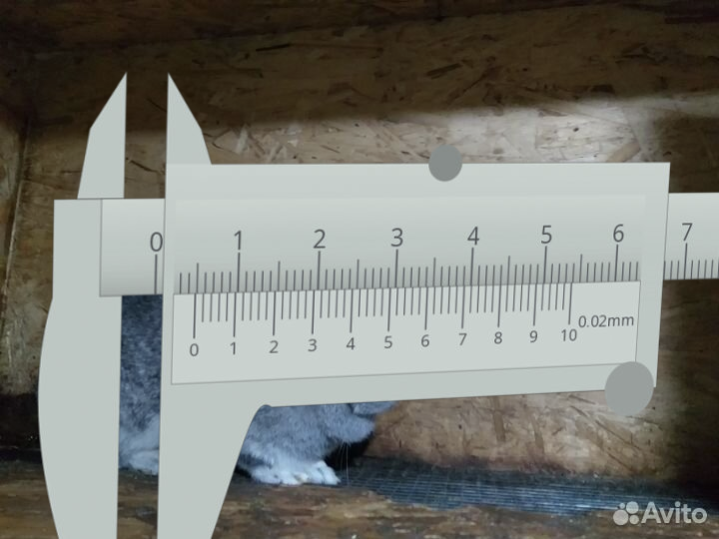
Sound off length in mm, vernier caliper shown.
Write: 4.8 mm
